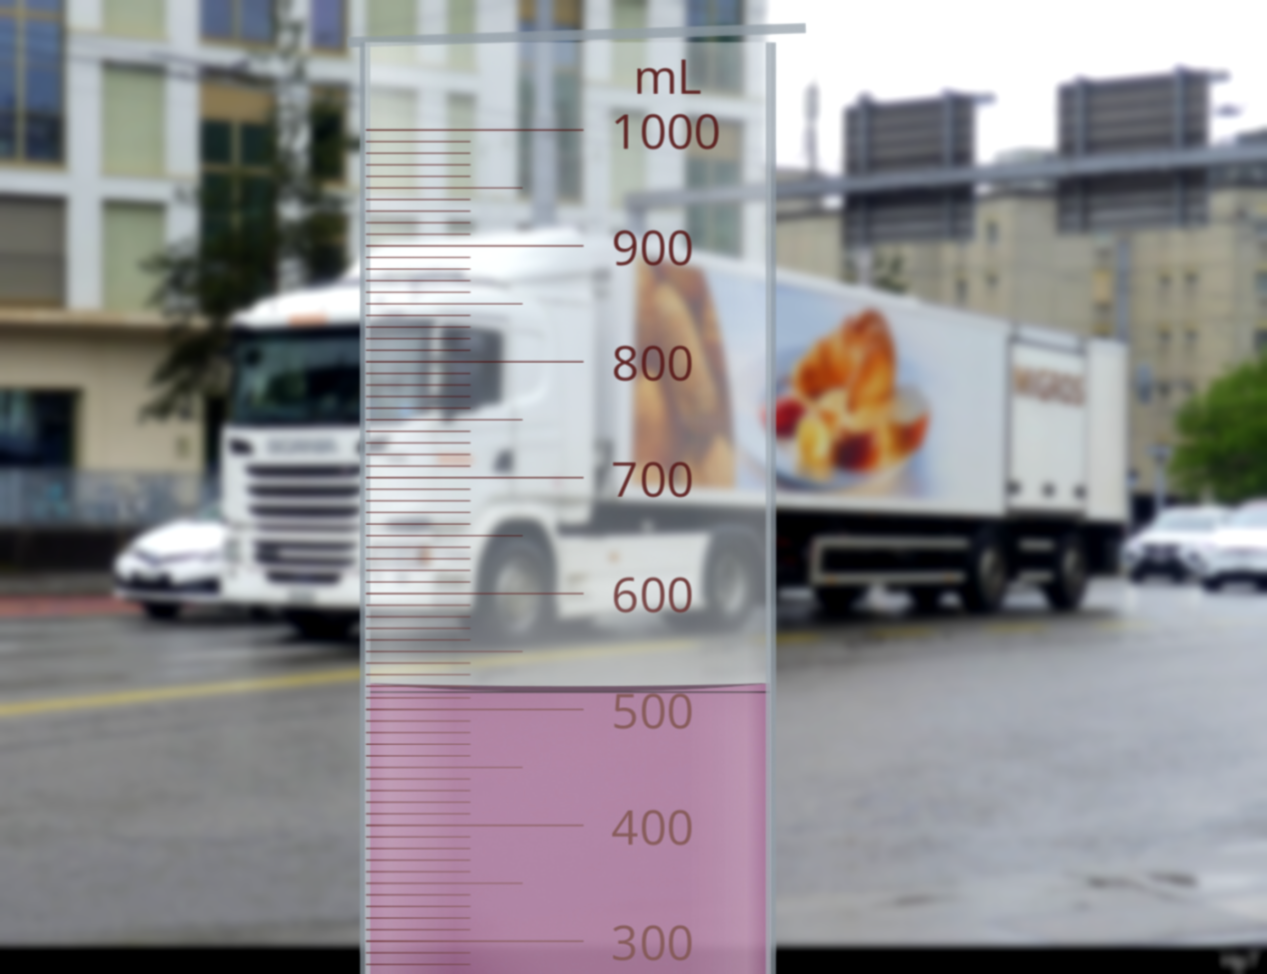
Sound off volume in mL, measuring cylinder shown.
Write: 515 mL
